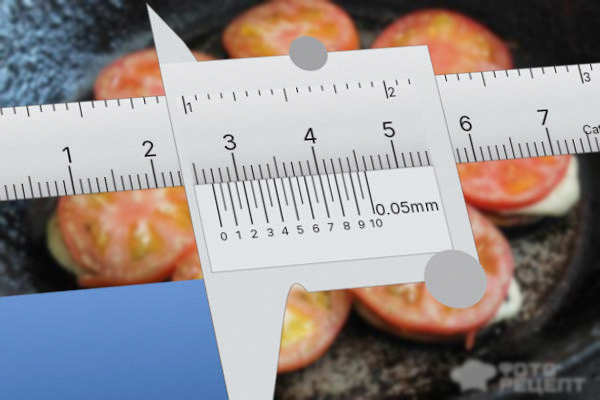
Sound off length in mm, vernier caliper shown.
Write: 26.8 mm
